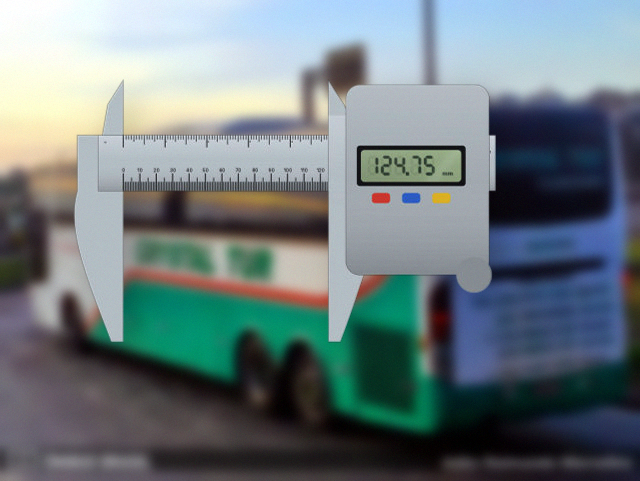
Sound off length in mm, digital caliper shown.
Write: 124.75 mm
